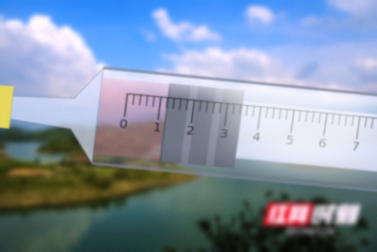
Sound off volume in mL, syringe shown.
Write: 1.2 mL
